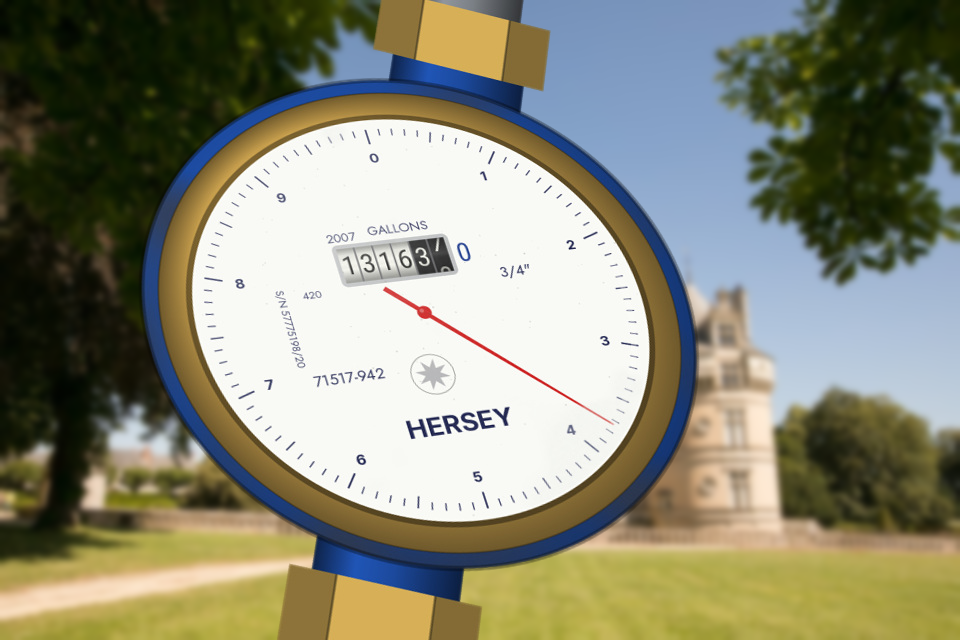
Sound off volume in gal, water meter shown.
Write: 1316373.7 gal
